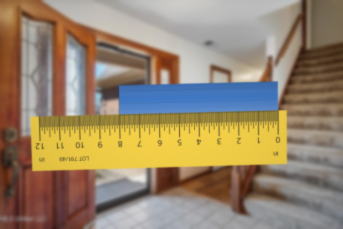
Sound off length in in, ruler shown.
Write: 8 in
